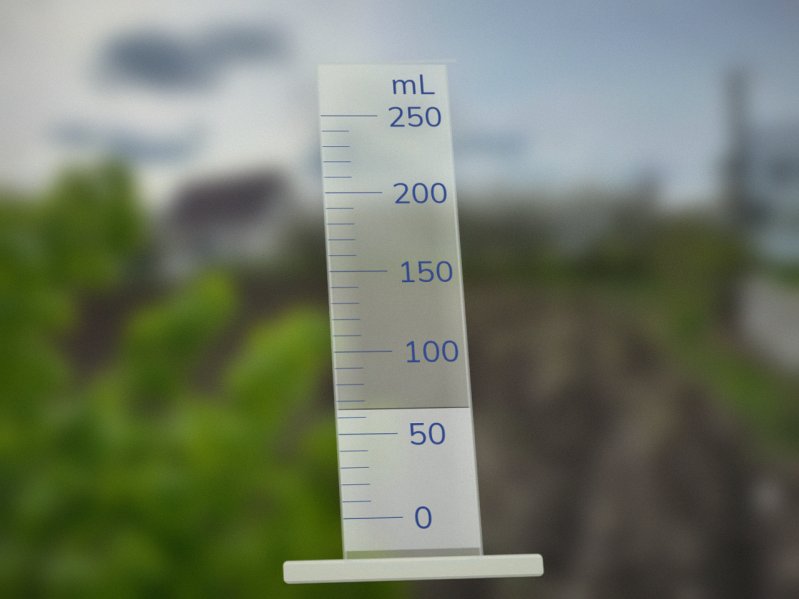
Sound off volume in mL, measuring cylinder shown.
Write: 65 mL
